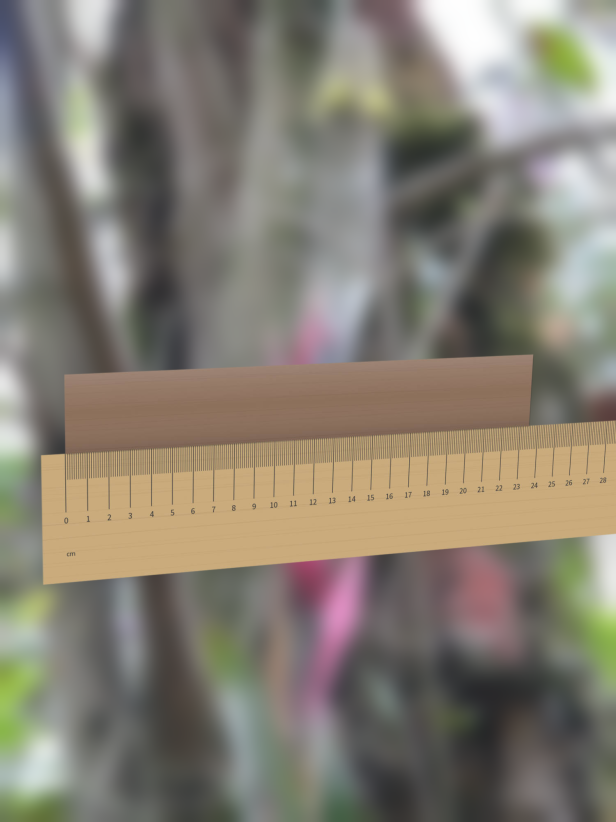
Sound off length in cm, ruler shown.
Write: 23.5 cm
